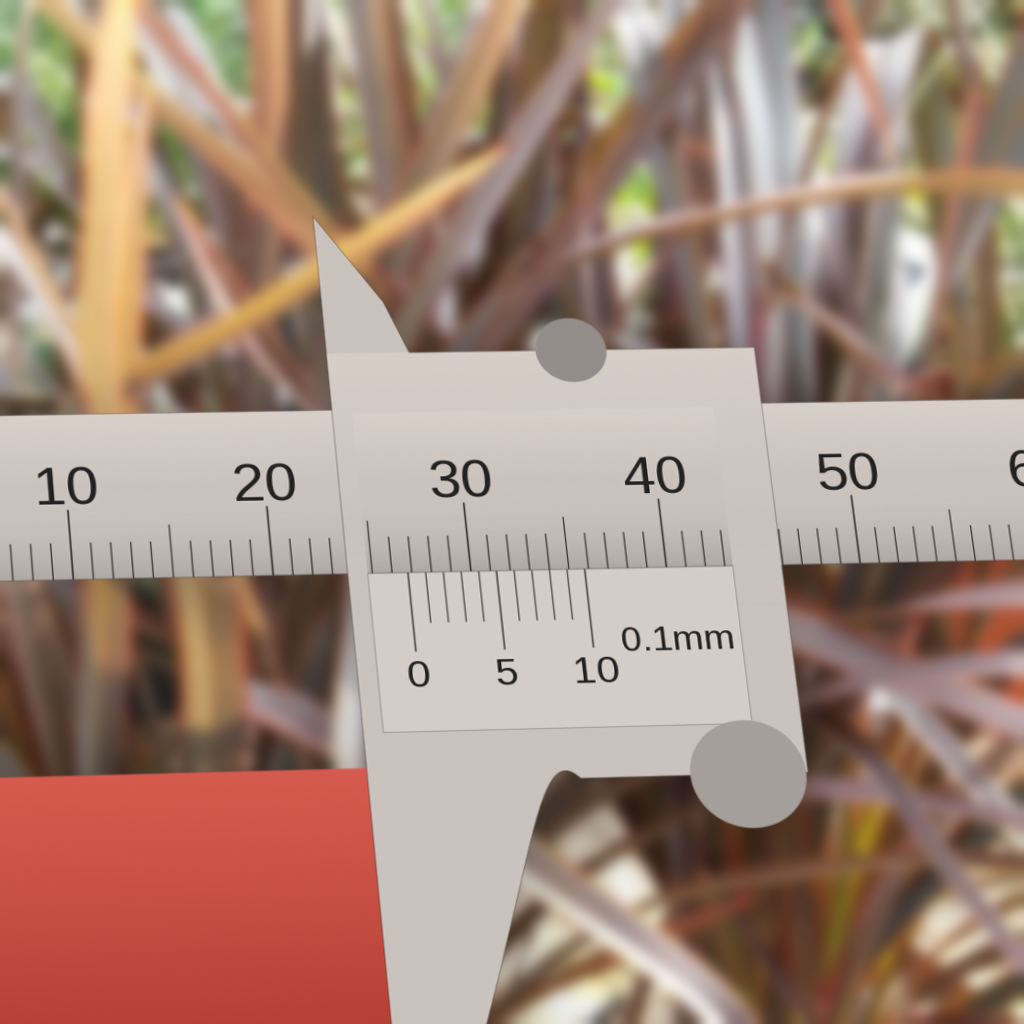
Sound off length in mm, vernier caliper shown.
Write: 26.8 mm
